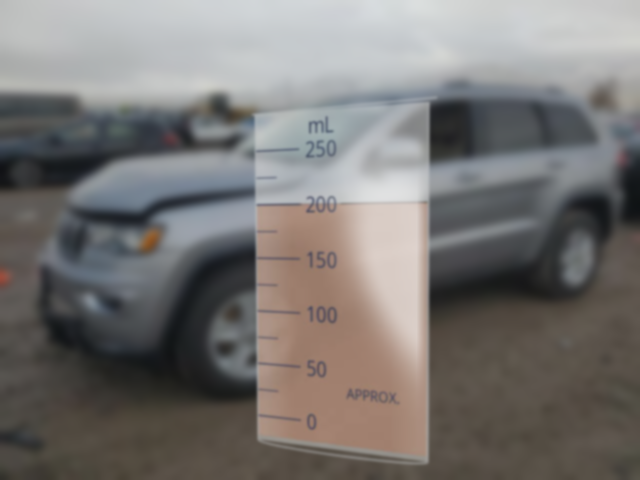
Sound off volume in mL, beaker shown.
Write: 200 mL
